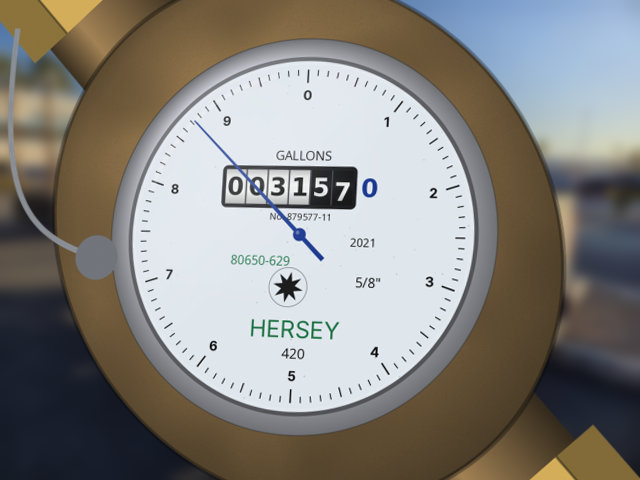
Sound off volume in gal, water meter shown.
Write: 31568.7 gal
